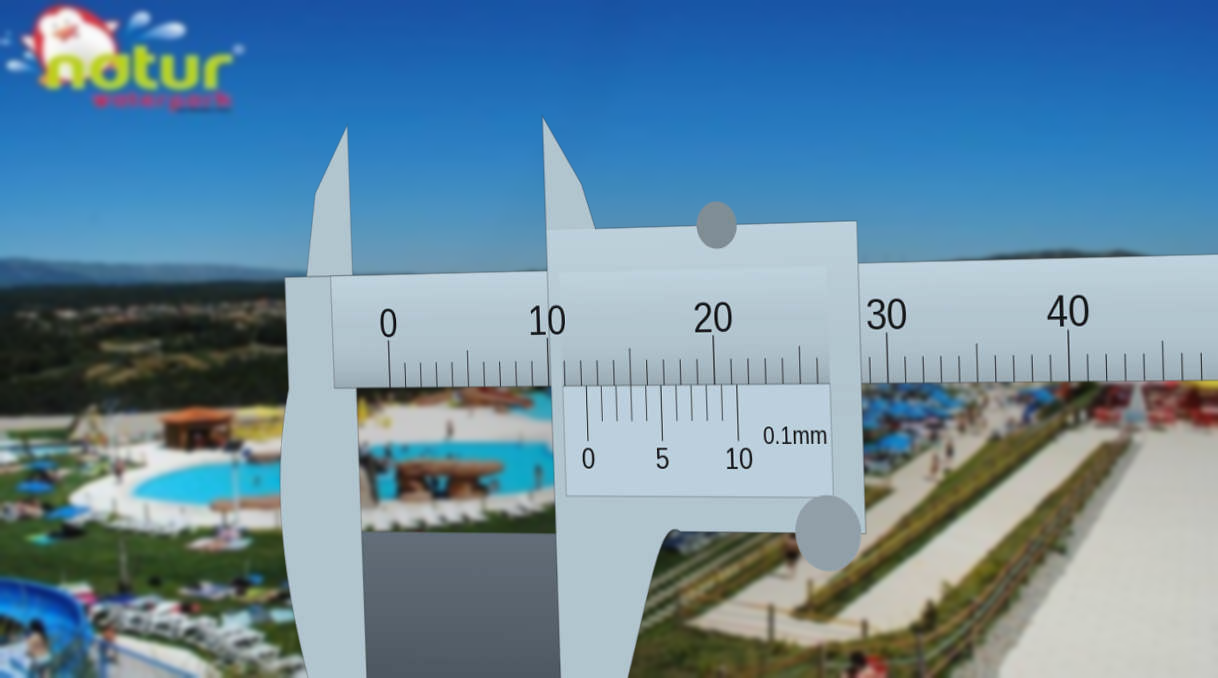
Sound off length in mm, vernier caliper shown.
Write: 12.3 mm
